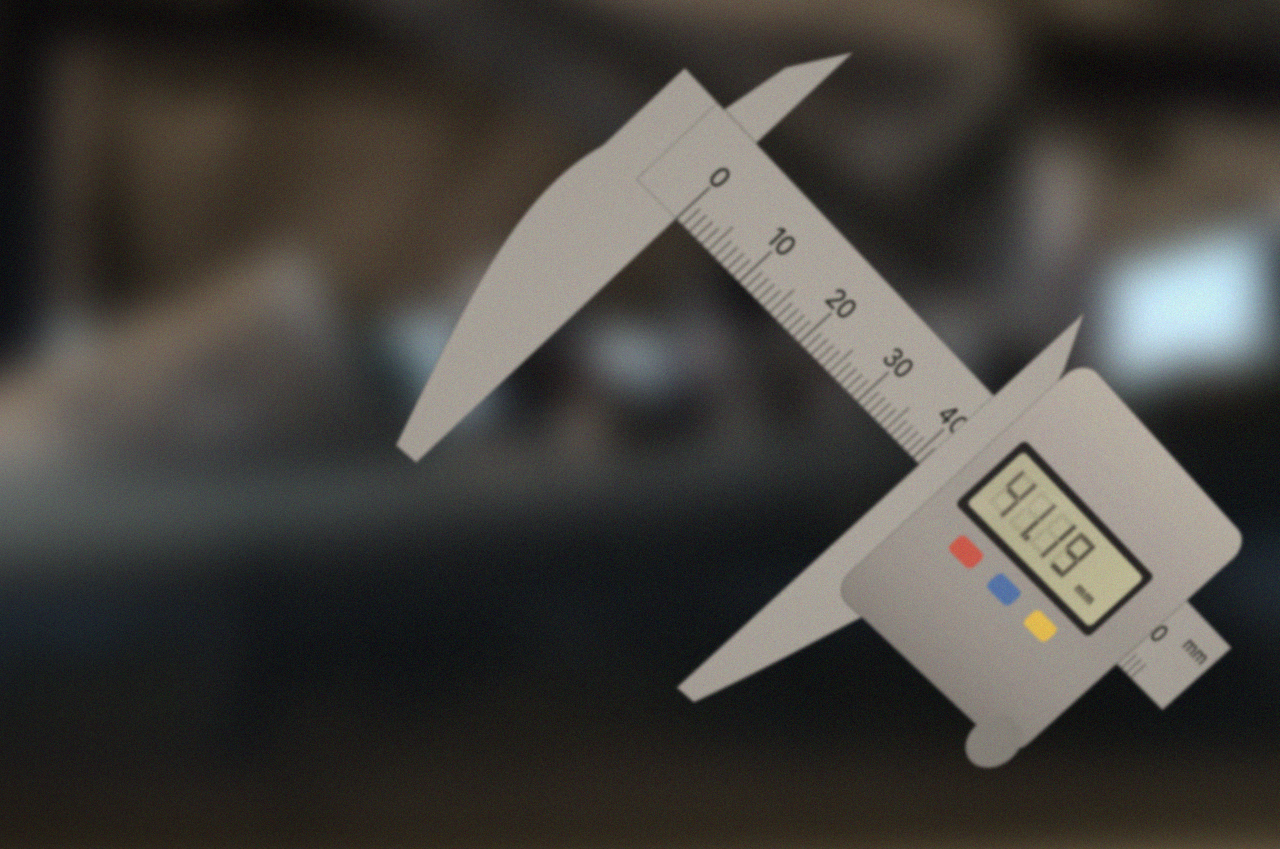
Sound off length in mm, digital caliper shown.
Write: 41.19 mm
